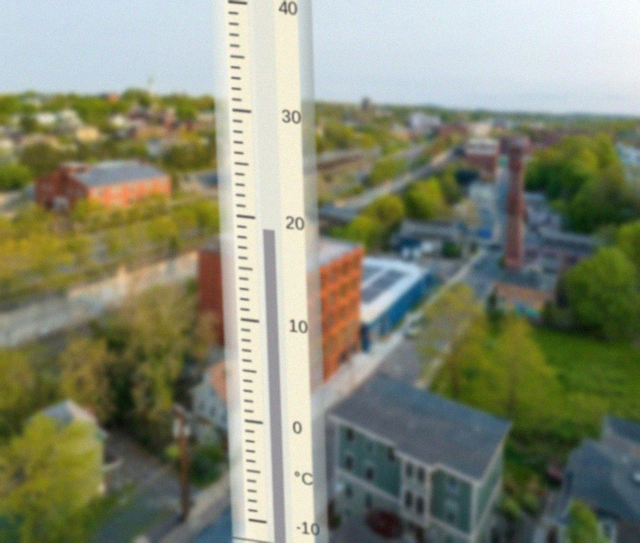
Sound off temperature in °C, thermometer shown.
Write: 19 °C
